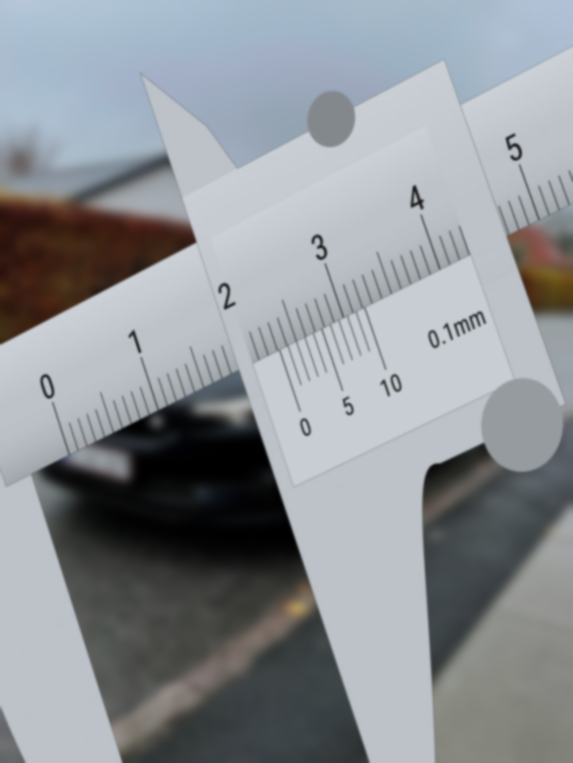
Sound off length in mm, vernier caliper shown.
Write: 23.2 mm
